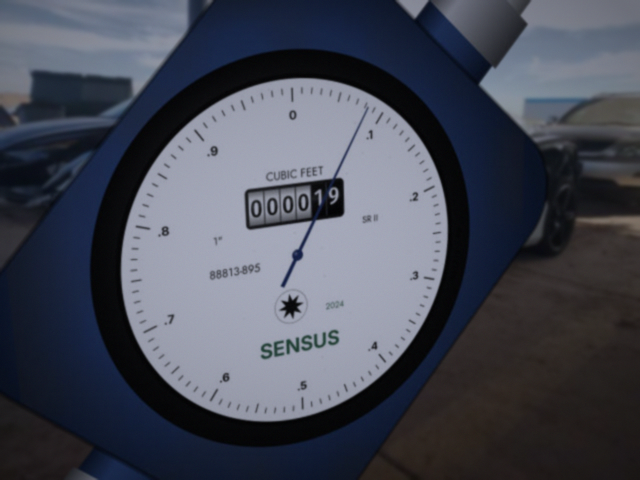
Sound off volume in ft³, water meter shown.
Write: 19.08 ft³
